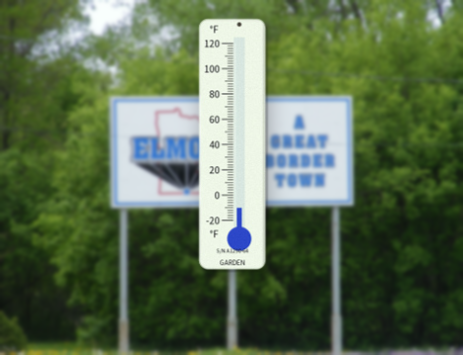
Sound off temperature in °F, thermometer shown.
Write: -10 °F
